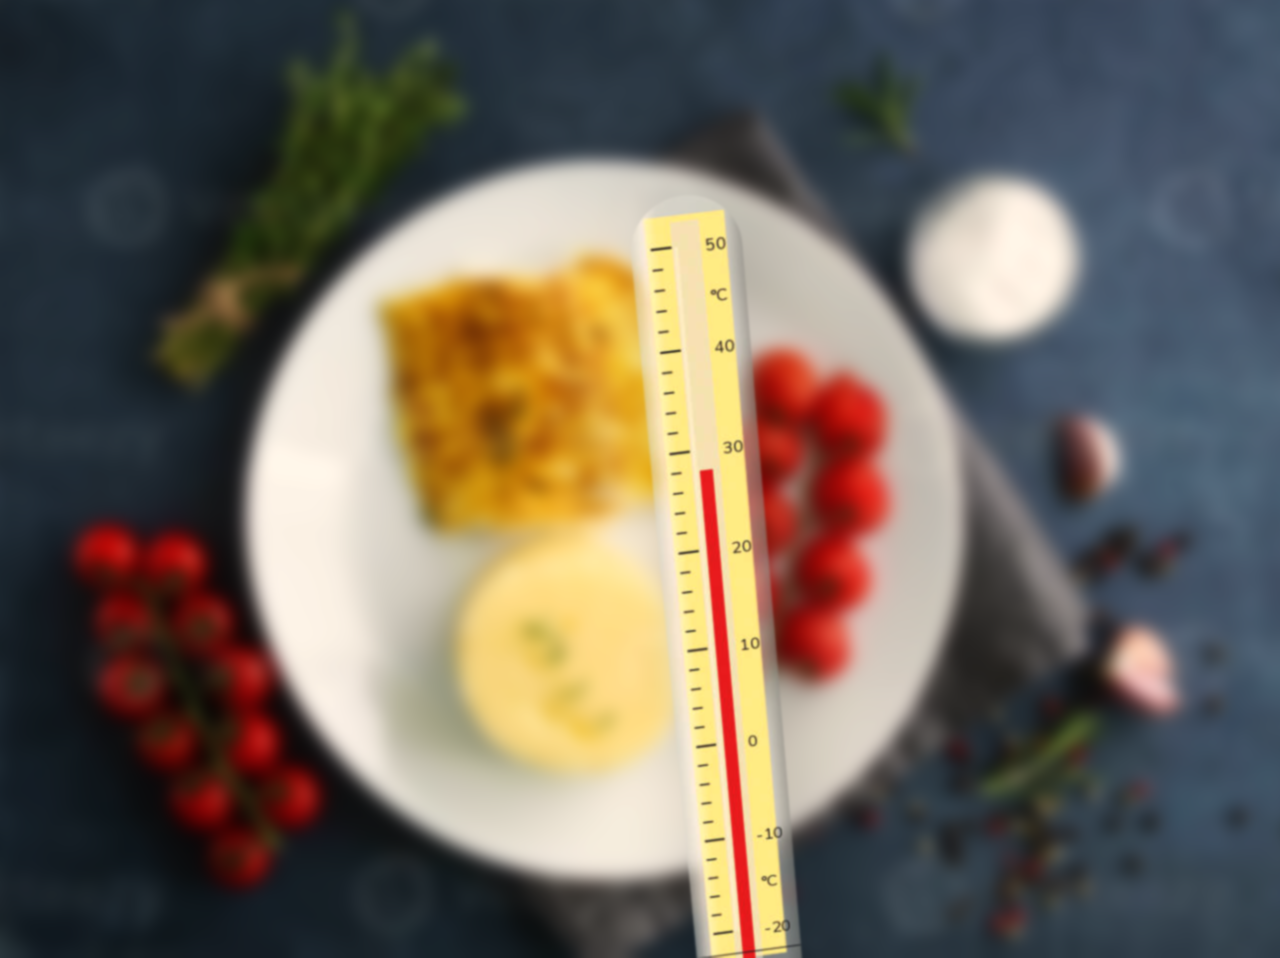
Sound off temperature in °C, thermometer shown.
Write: 28 °C
